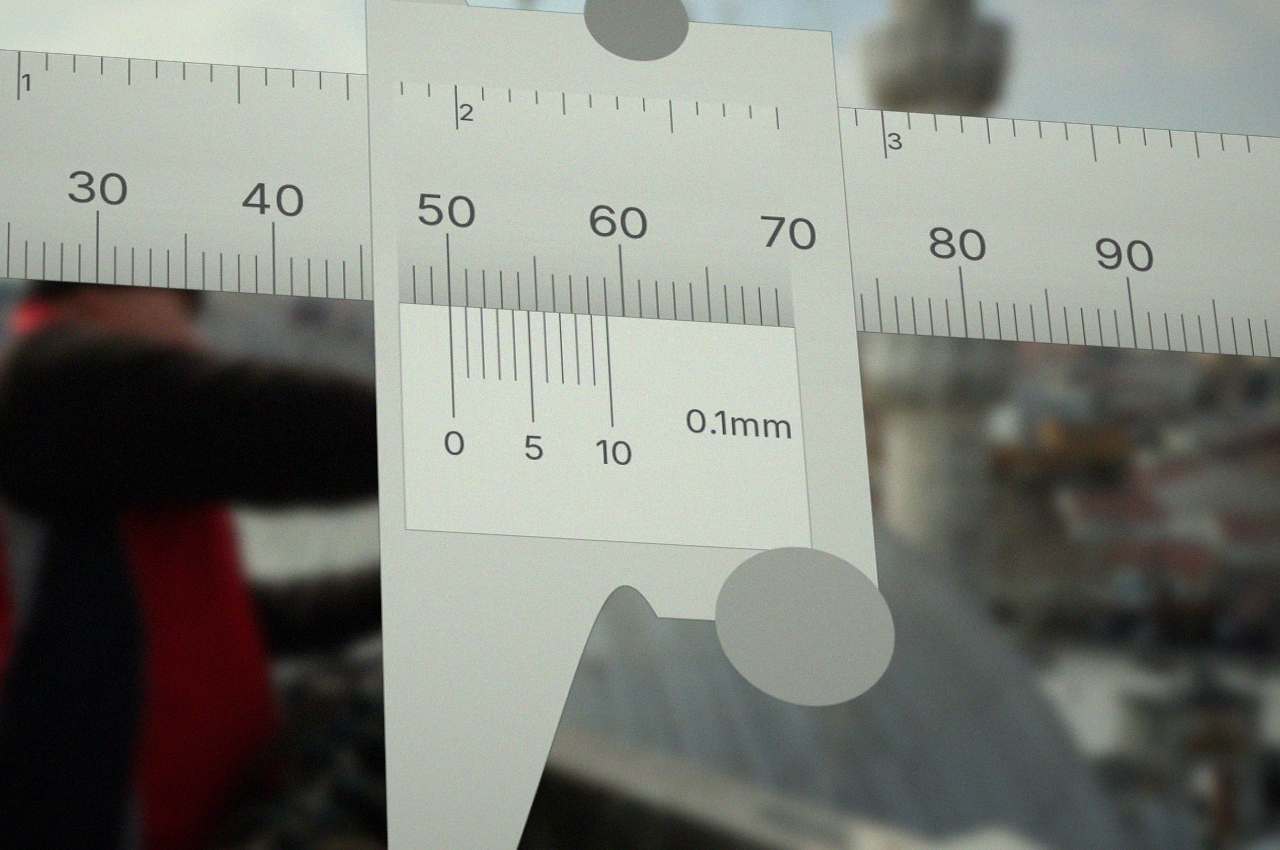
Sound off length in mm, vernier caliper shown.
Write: 50.0 mm
